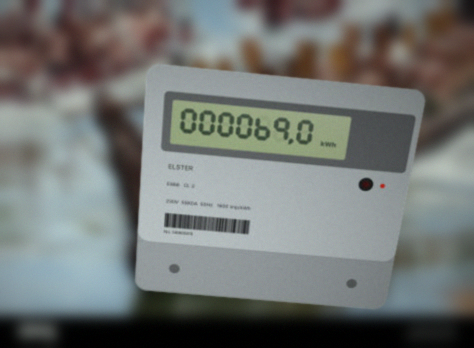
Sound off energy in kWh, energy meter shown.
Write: 69.0 kWh
